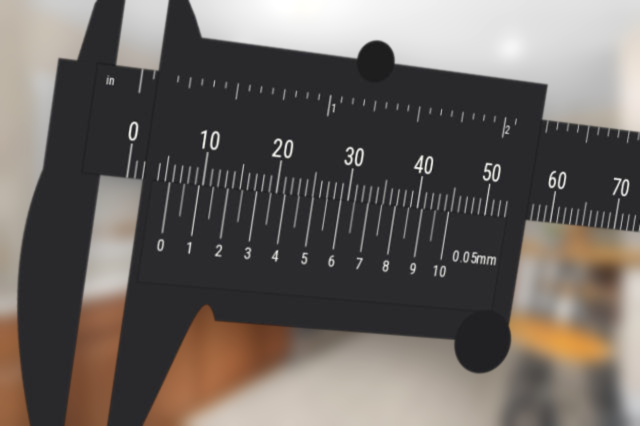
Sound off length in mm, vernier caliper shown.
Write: 5.6 mm
